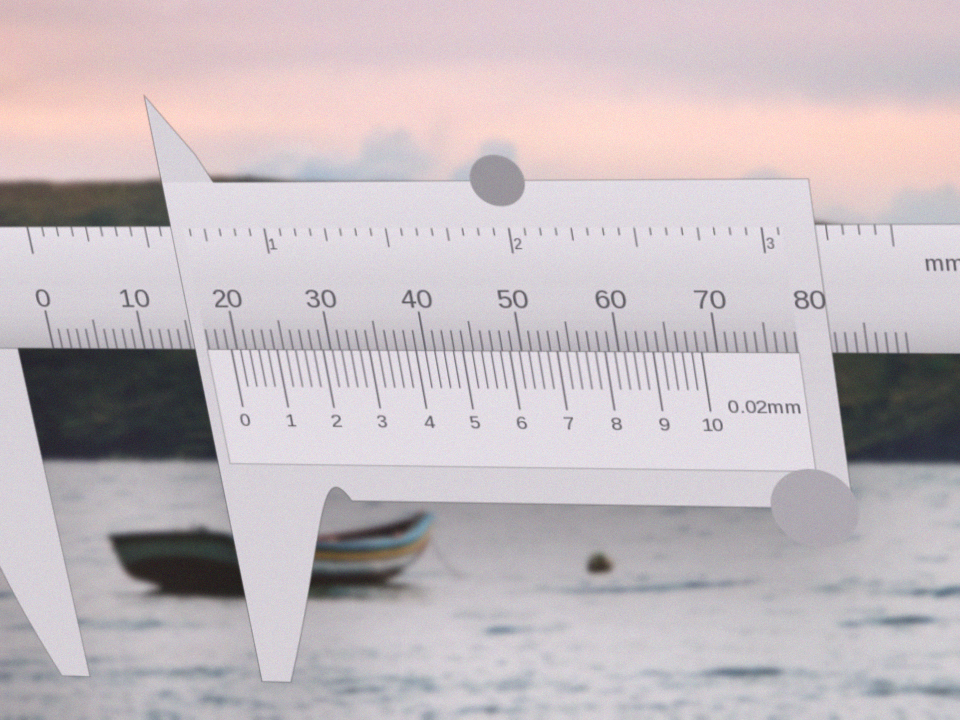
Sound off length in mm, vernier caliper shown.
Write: 19.4 mm
